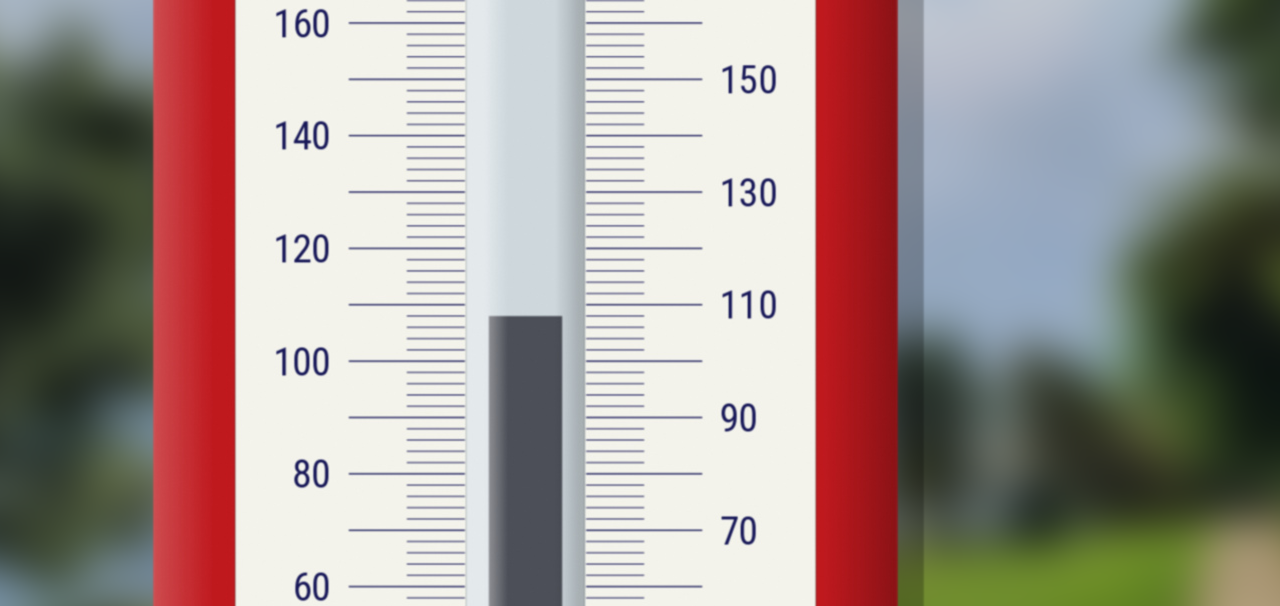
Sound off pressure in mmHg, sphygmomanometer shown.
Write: 108 mmHg
